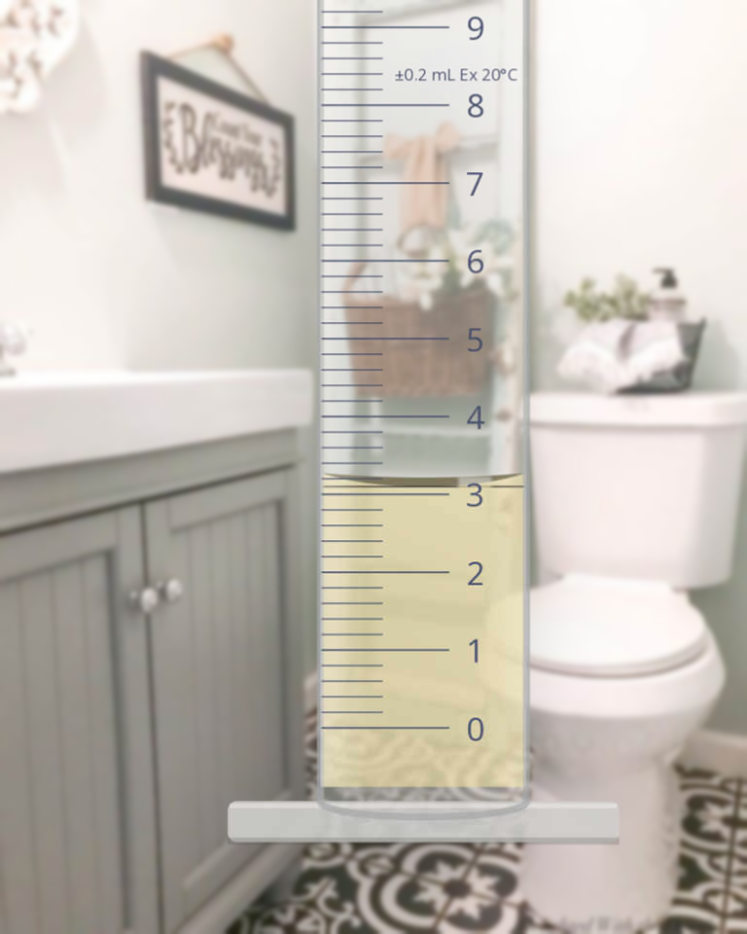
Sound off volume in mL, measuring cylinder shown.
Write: 3.1 mL
